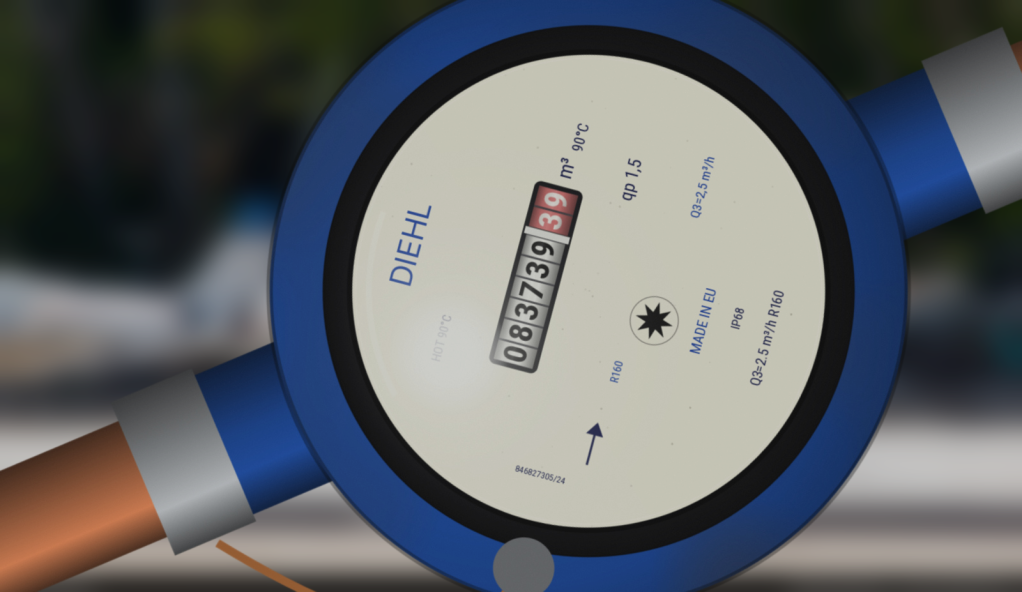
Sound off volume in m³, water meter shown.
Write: 83739.39 m³
